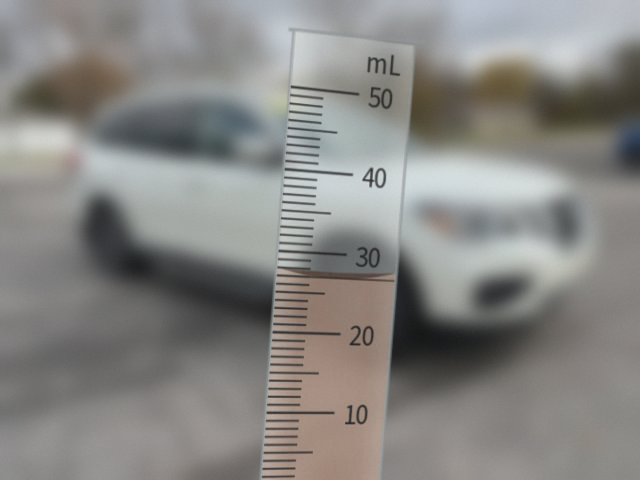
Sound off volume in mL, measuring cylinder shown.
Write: 27 mL
